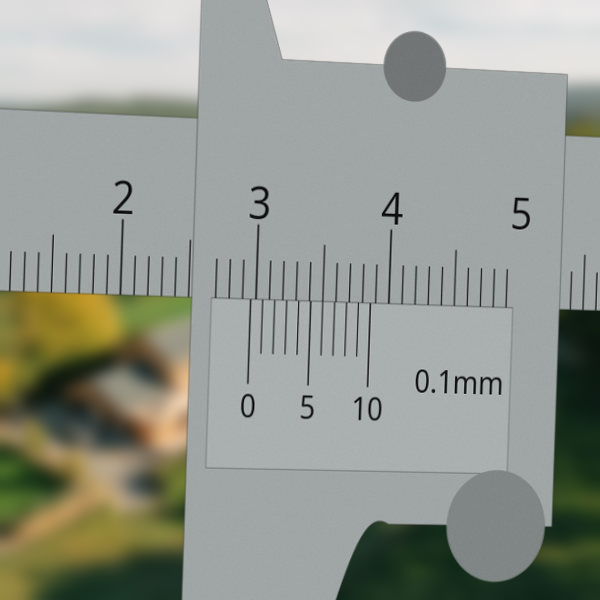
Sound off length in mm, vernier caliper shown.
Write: 29.6 mm
